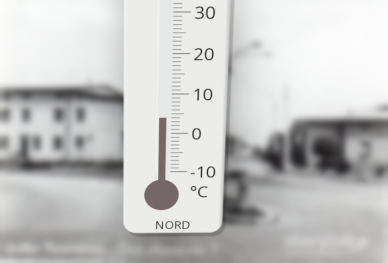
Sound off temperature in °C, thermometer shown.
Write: 4 °C
